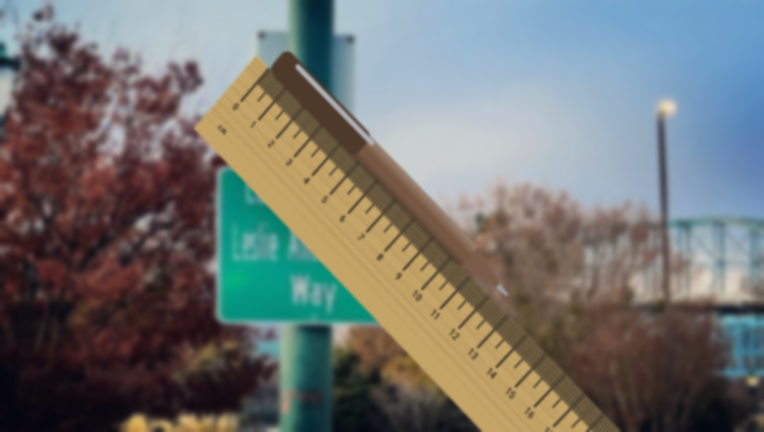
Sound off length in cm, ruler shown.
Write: 12.5 cm
